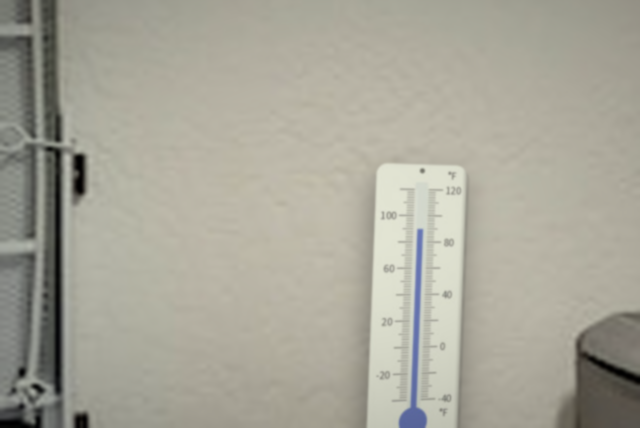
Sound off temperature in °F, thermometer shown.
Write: 90 °F
